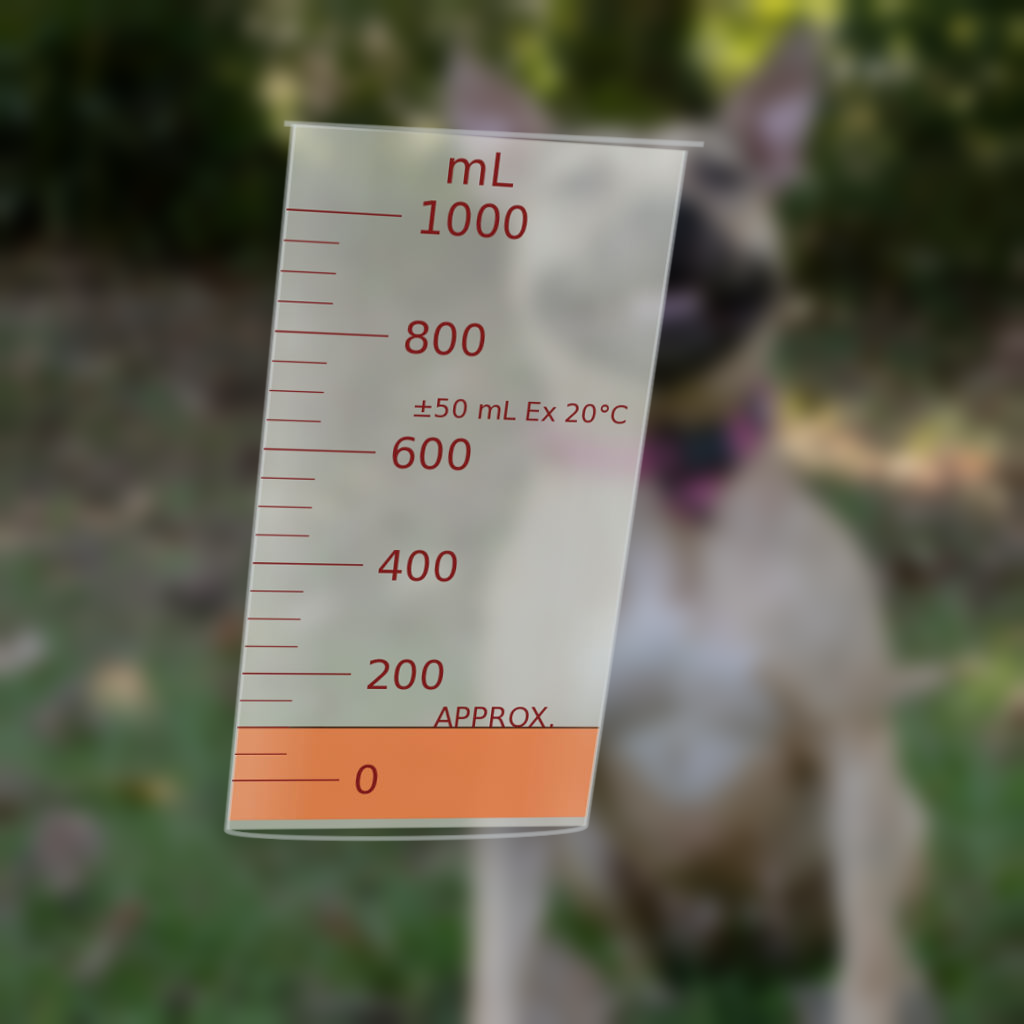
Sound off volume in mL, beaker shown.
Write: 100 mL
